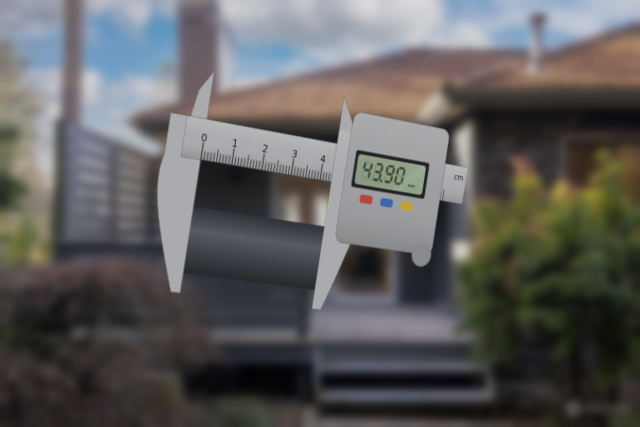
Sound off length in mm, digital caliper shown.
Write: 43.90 mm
